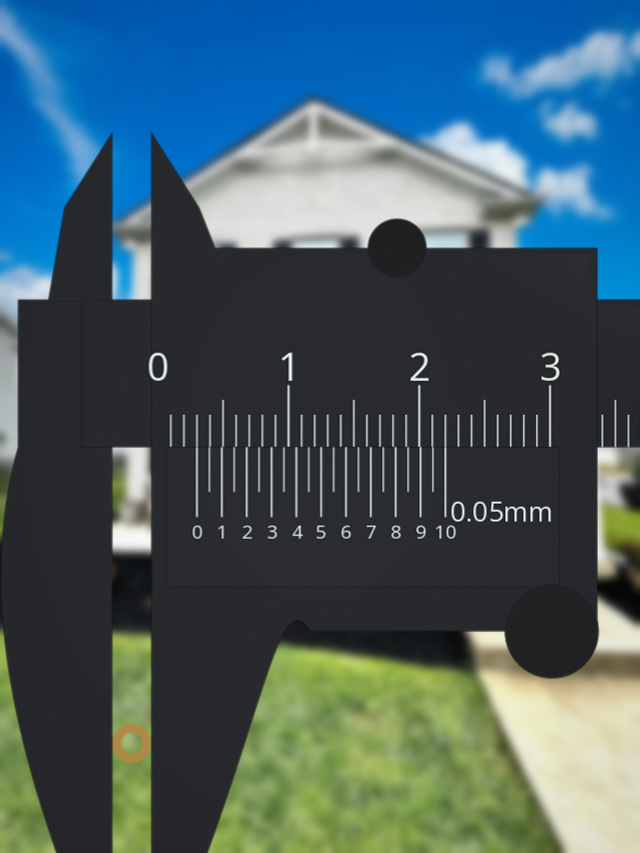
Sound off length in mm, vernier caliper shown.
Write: 3.0 mm
